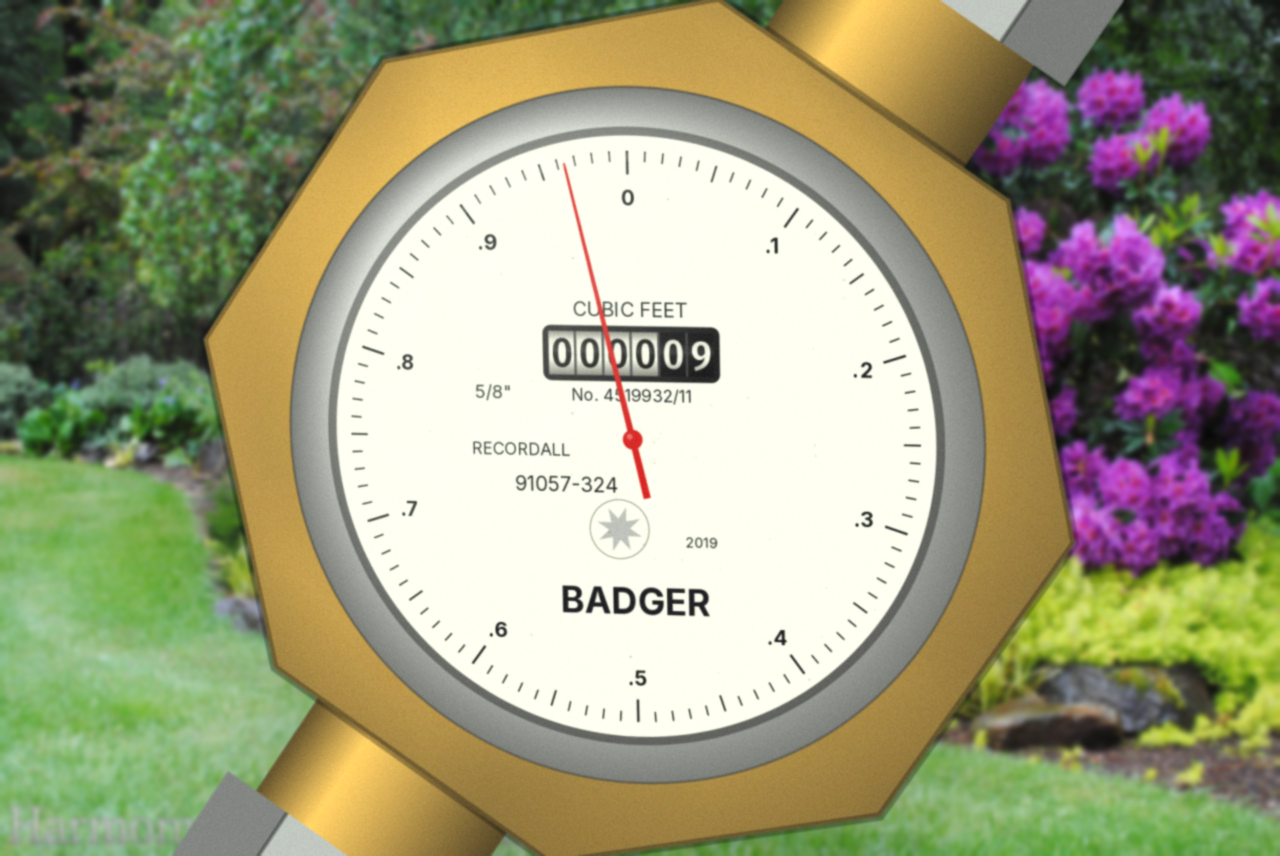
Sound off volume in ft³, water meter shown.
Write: 8.96 ft³
